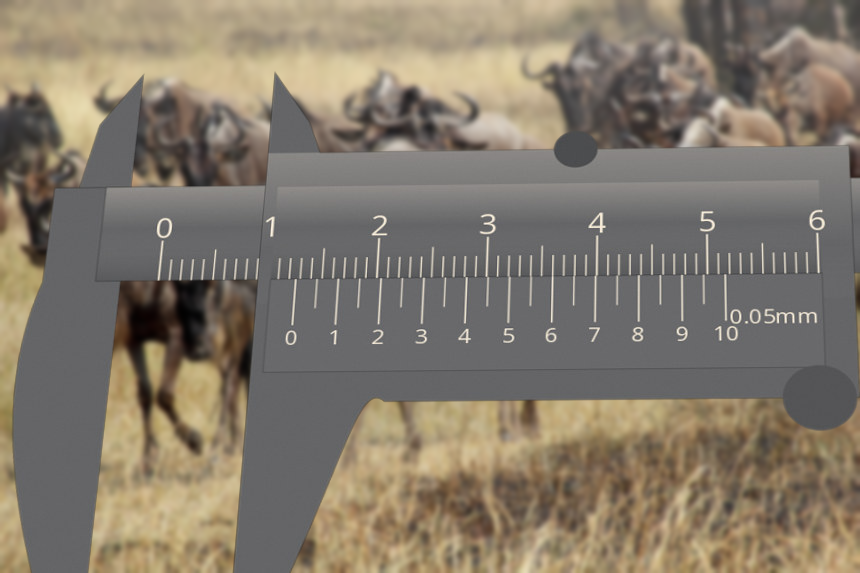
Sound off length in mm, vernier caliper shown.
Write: 12.6 mm
